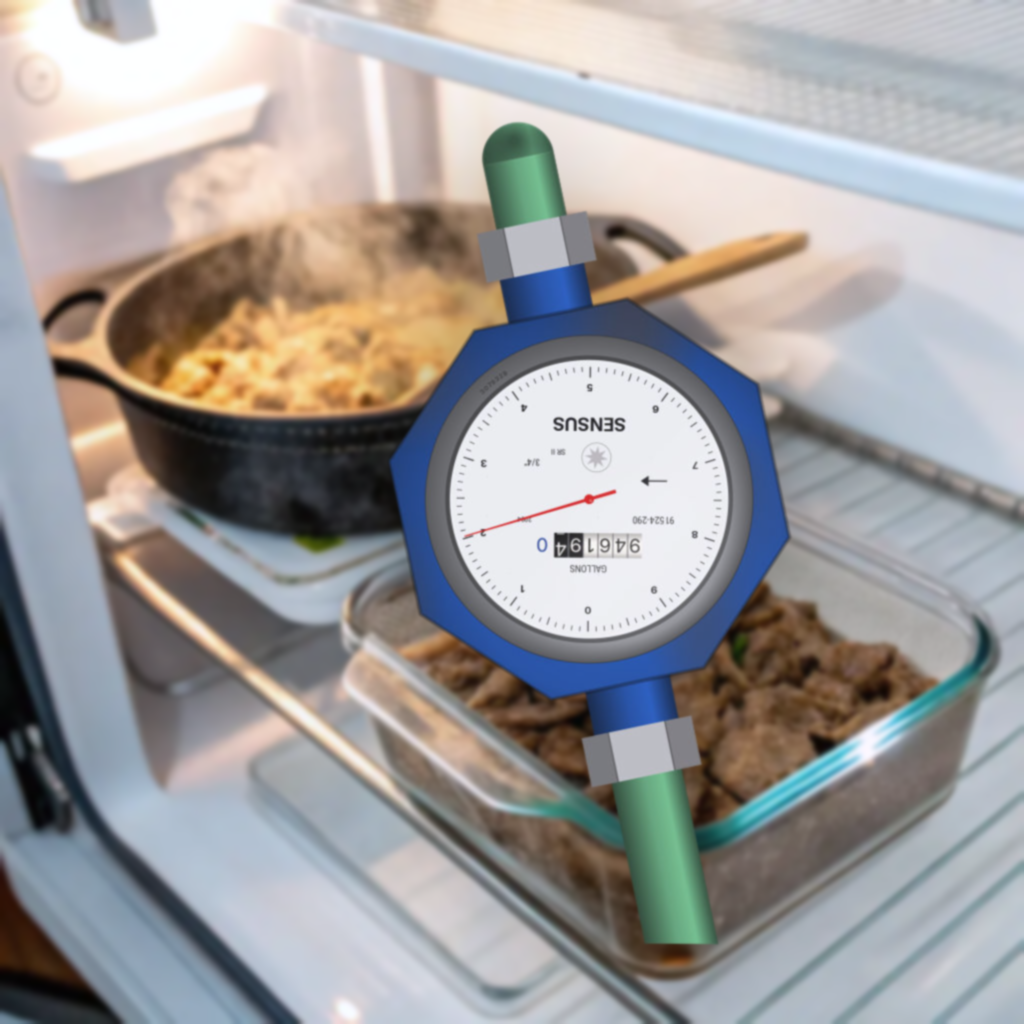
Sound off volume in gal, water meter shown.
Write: 9461942.0 gal
